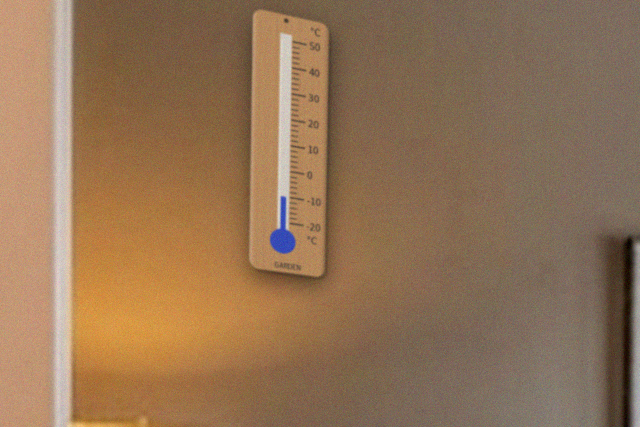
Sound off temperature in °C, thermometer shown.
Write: -10 °C
